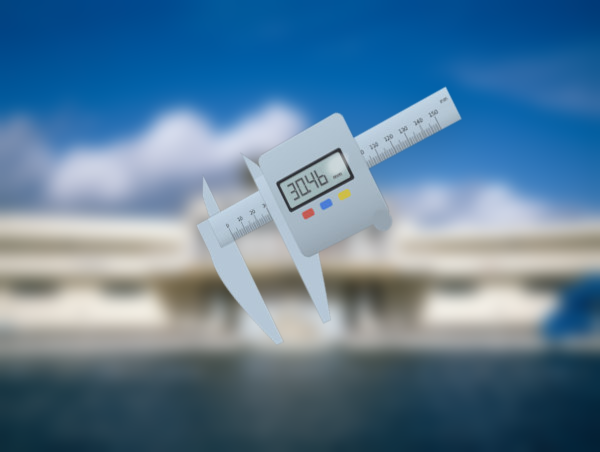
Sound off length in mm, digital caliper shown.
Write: 30.46 mm
